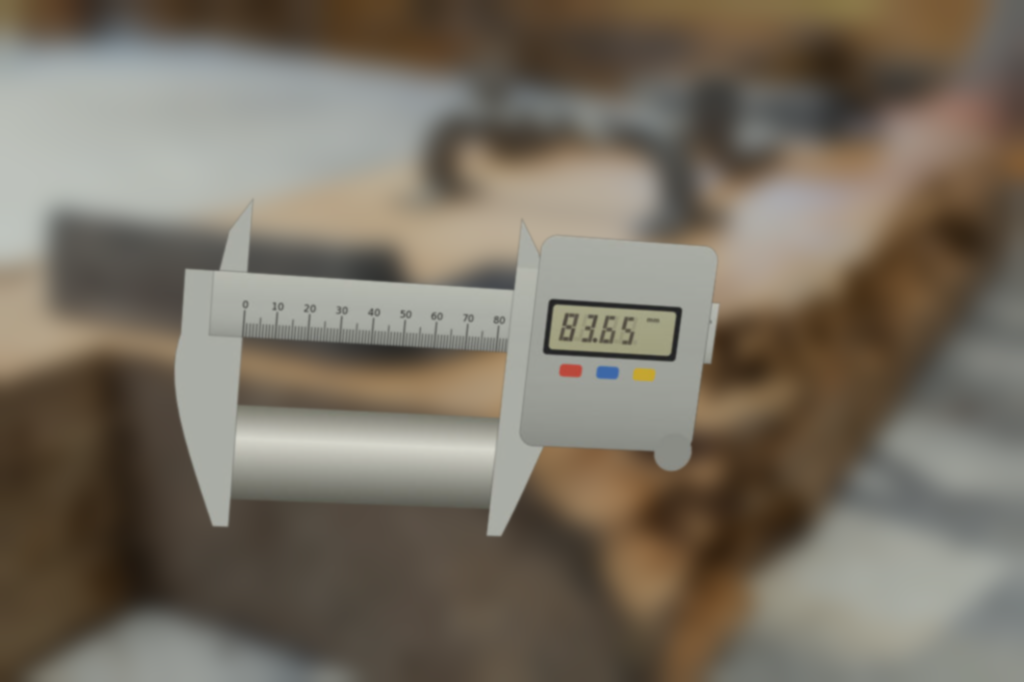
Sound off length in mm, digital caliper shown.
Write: 83.65 mm
